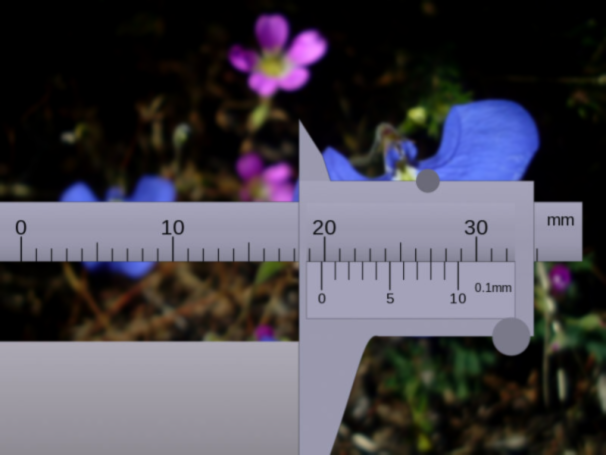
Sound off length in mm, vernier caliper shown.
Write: 19.8 mm
